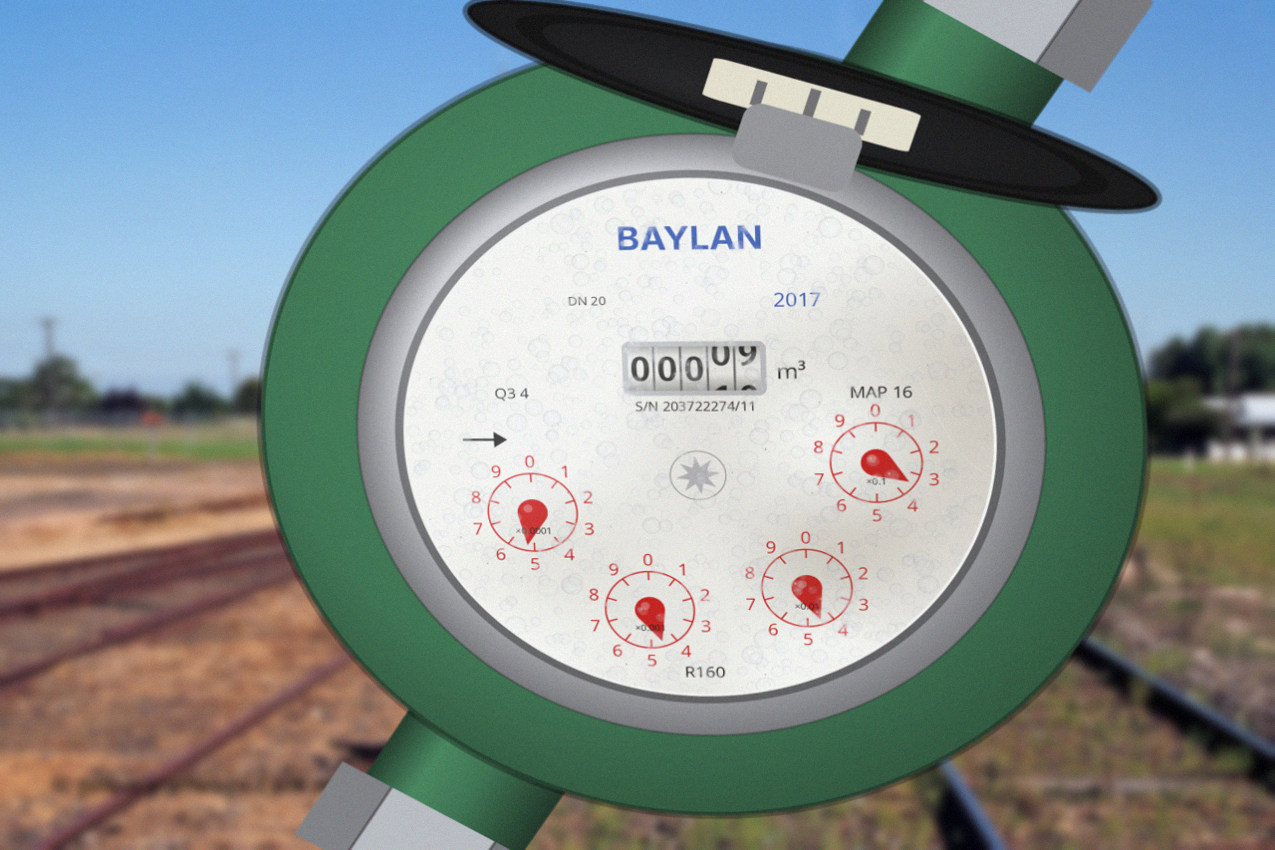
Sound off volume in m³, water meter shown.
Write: 9.3445 m³
